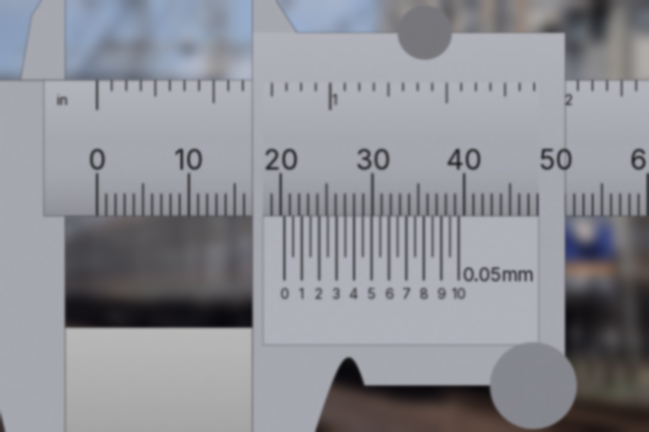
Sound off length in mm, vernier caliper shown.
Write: 20.4 mm
